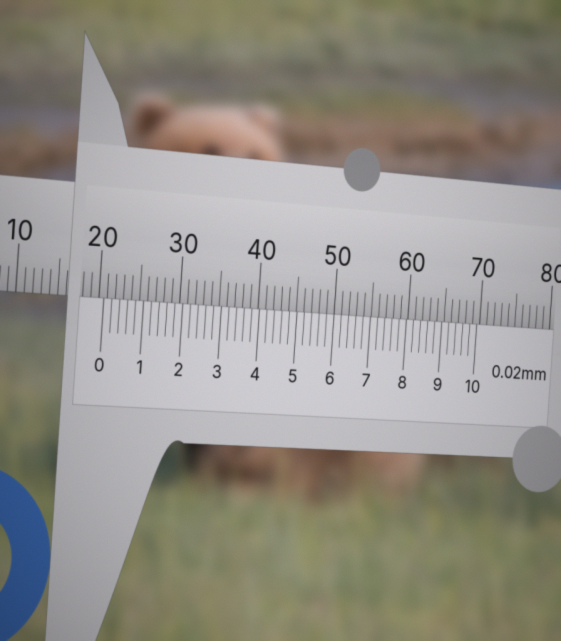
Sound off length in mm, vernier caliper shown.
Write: 20.6 mm
